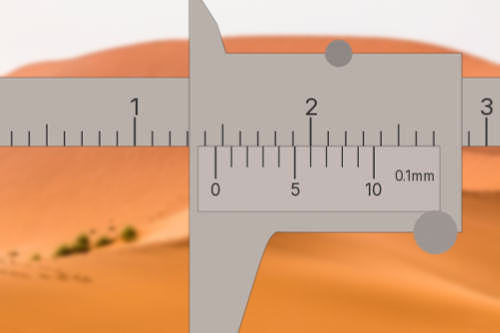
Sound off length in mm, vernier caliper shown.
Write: 14.6 mm
